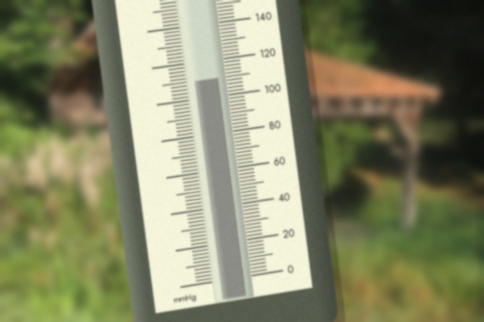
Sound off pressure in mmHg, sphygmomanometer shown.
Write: 110 mmHg
